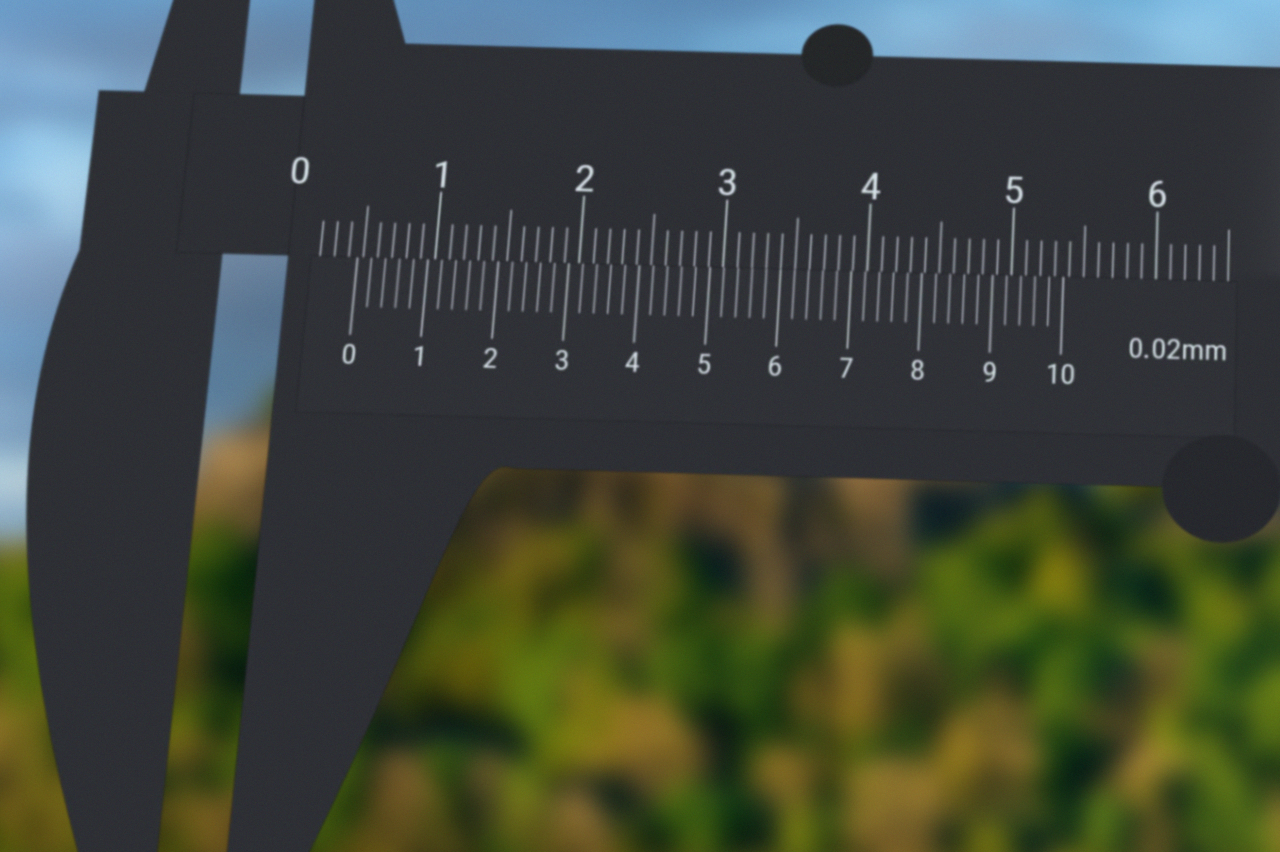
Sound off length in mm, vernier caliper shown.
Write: 4.6 mm
